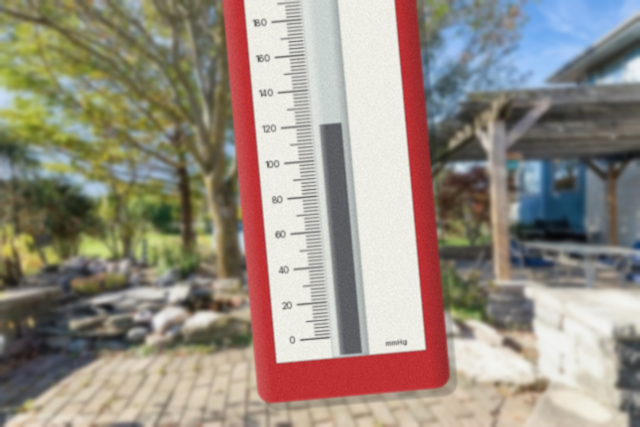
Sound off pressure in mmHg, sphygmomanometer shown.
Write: 120 mmHg
